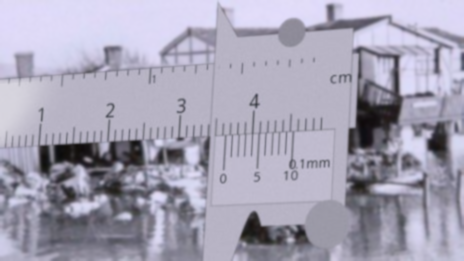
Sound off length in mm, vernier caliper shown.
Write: 36.4 mm
